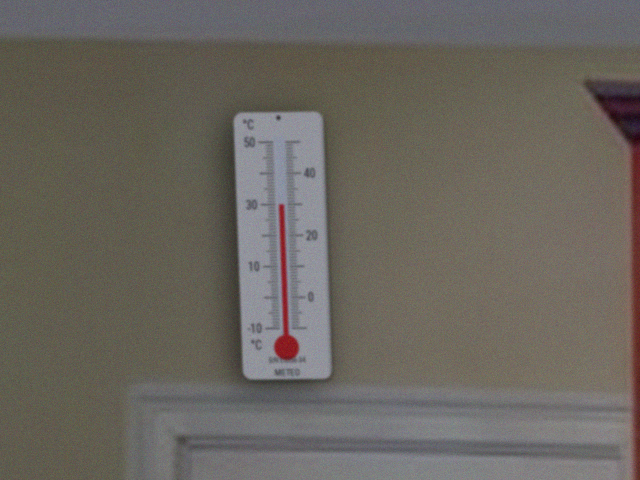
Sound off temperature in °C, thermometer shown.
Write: 30 °C
